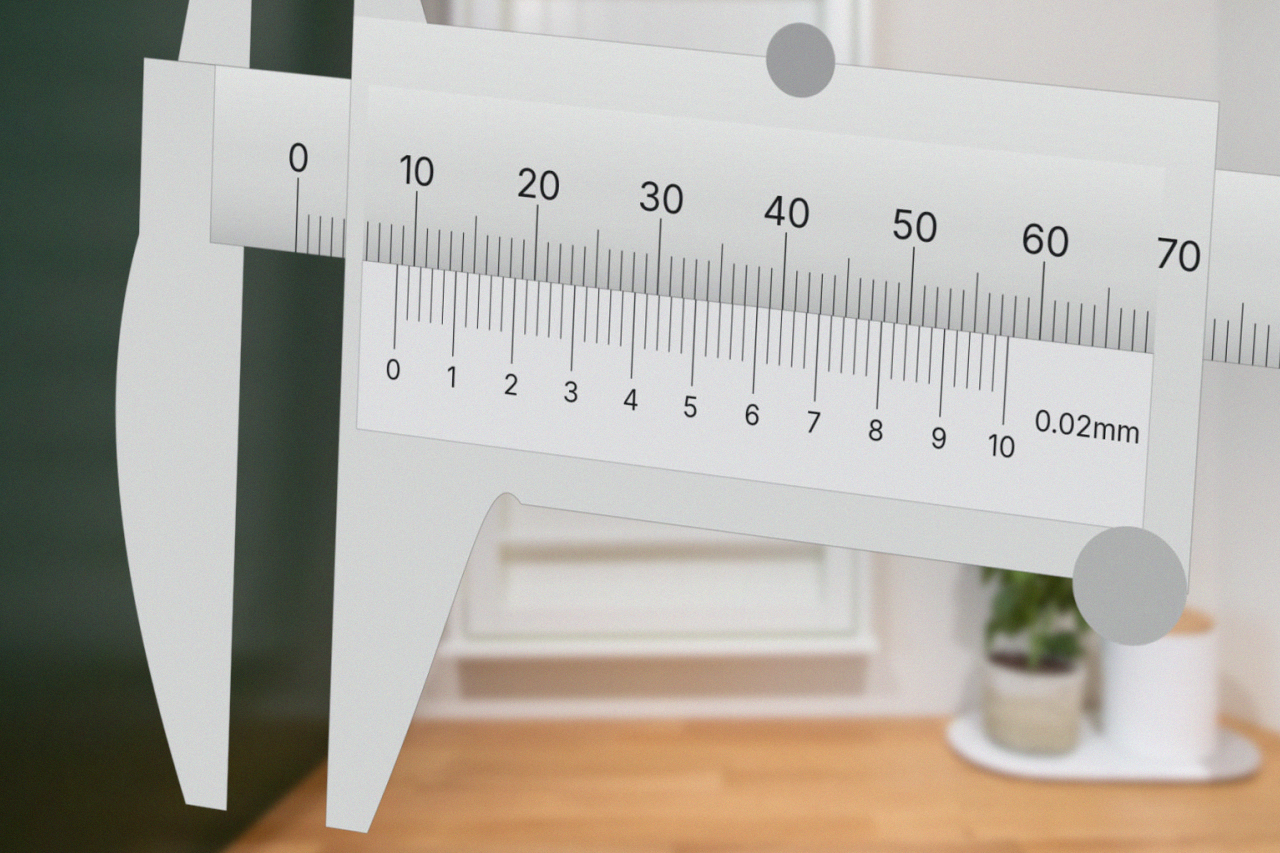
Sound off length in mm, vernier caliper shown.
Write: 8.6 mm
